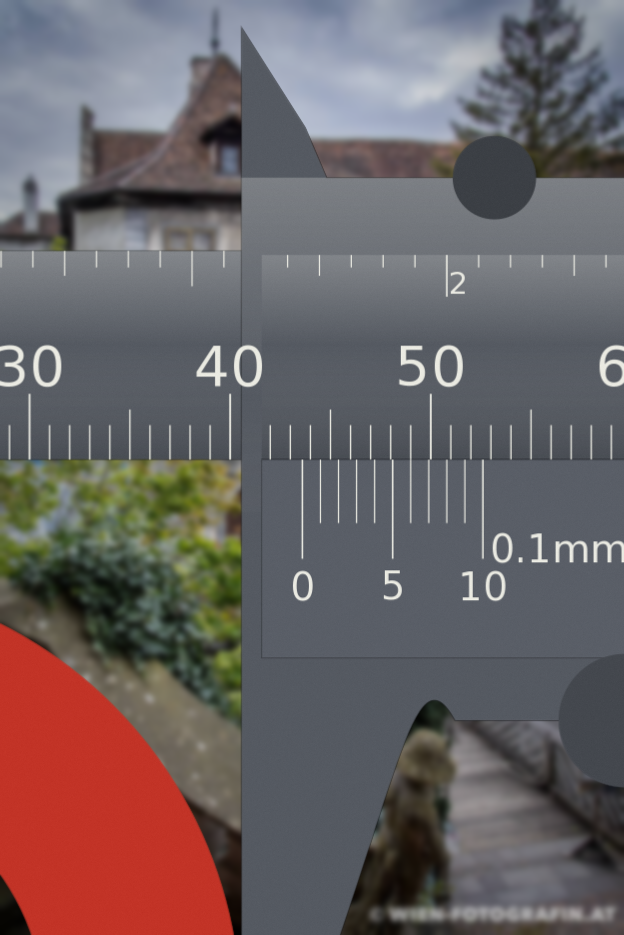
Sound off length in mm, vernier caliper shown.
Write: 43.6 mm
